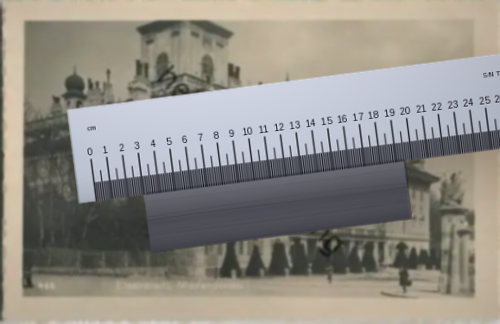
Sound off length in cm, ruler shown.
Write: 16.5 cm
